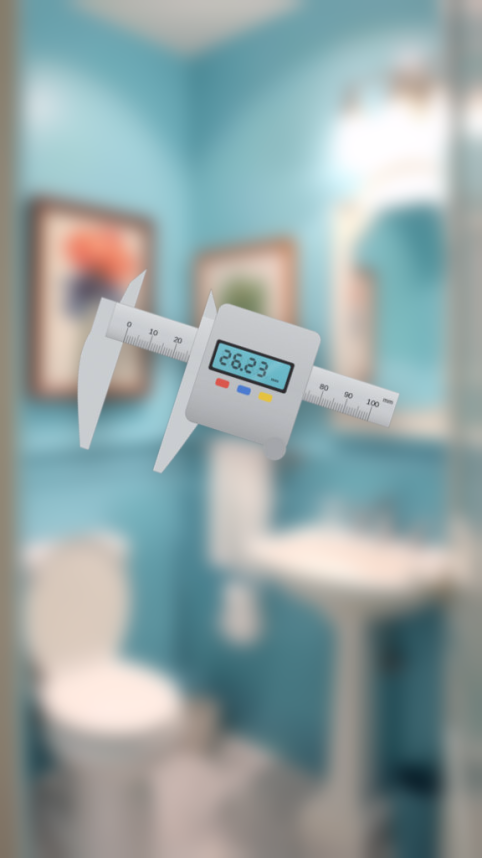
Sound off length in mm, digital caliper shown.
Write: 26.23 mm
